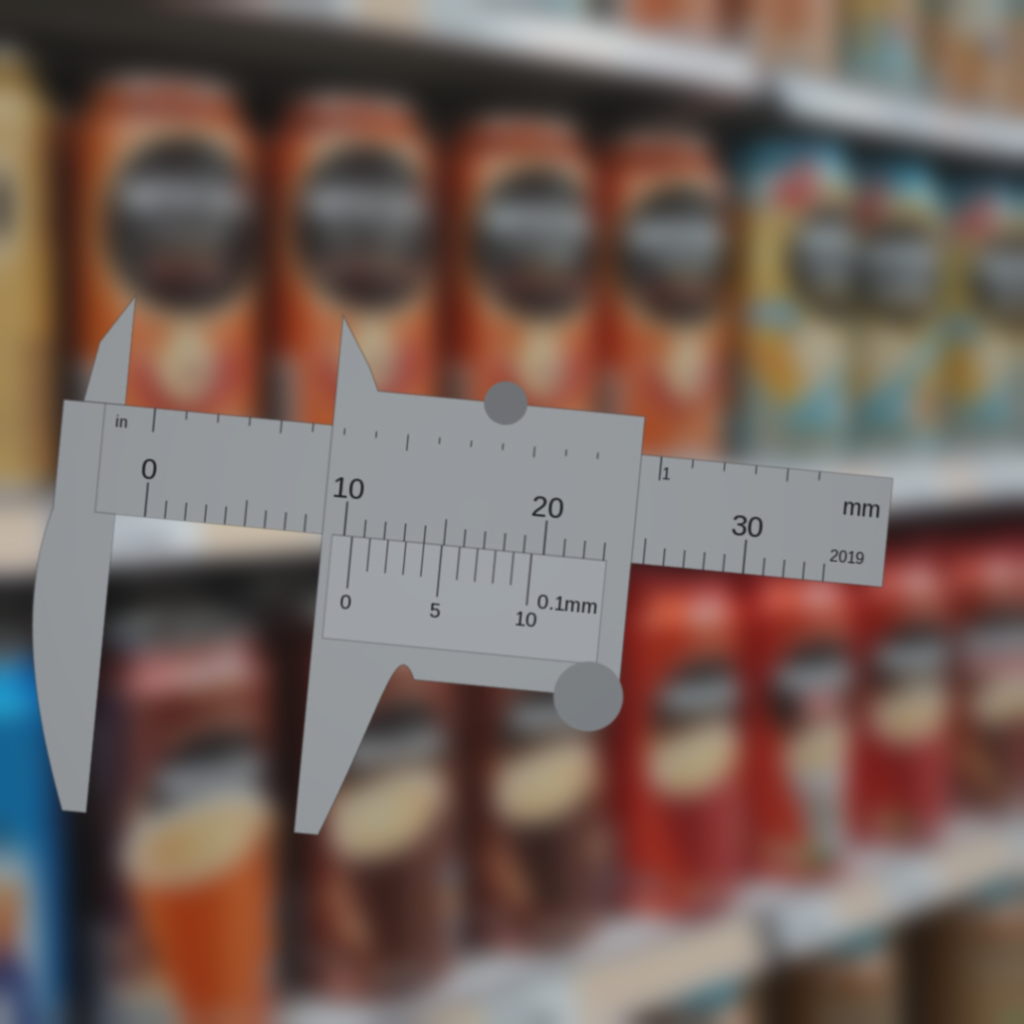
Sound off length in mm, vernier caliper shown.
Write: 10.4 mm
